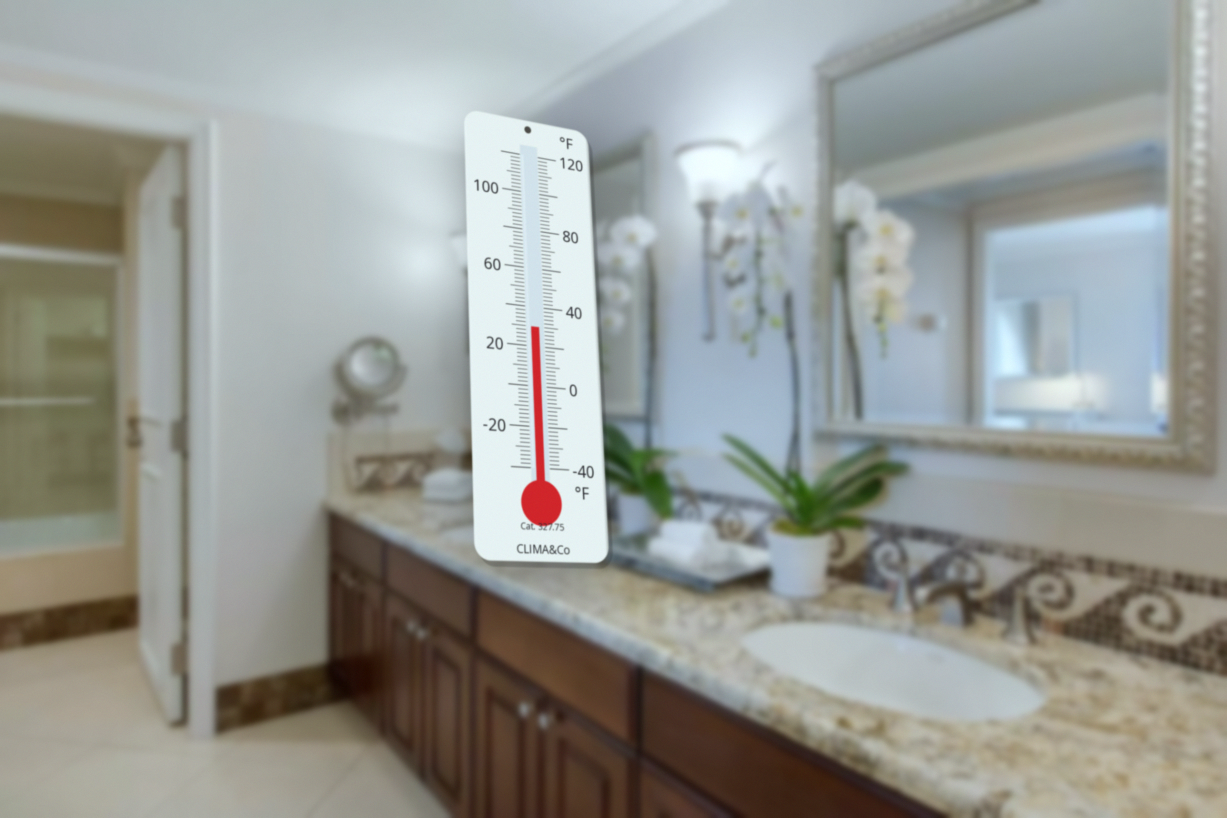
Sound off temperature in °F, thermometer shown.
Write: 30 °F
